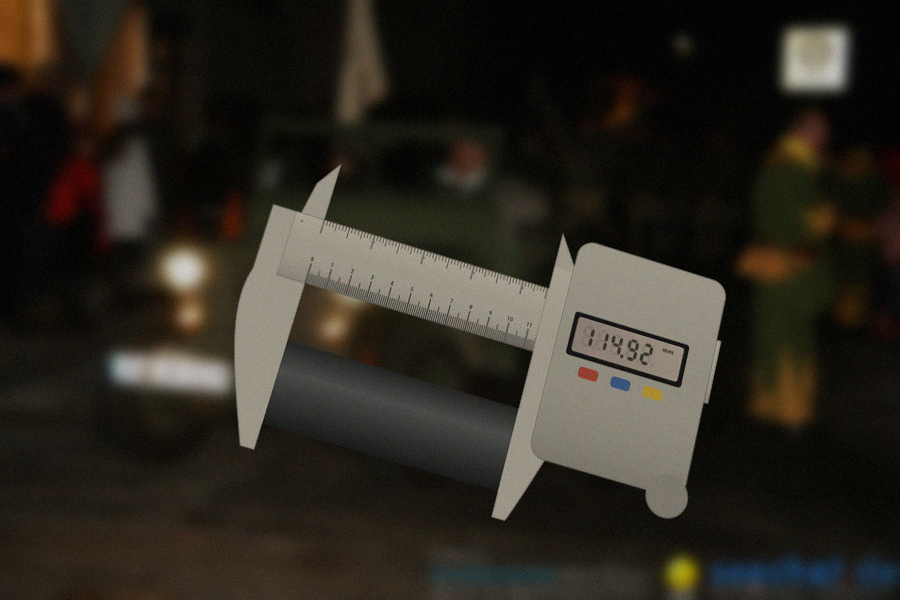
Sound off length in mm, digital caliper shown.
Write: 114.92 mm
